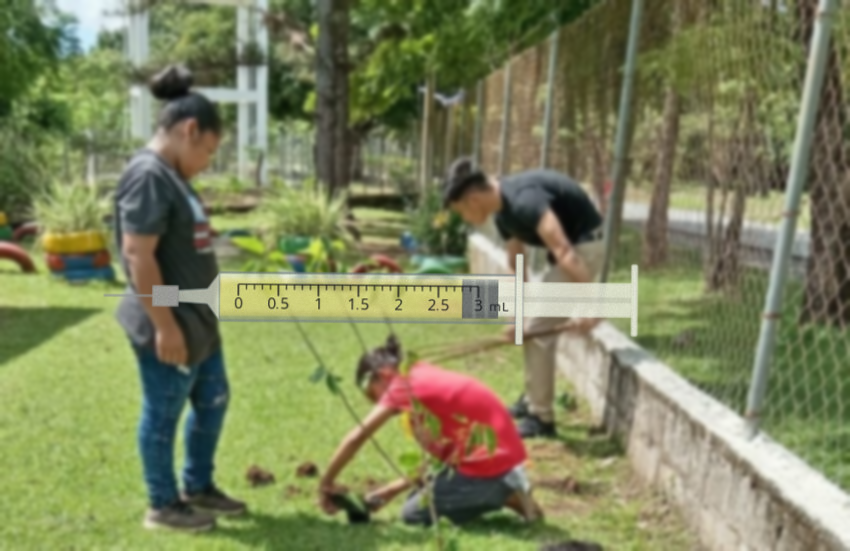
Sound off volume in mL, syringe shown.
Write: 2.8 mL
